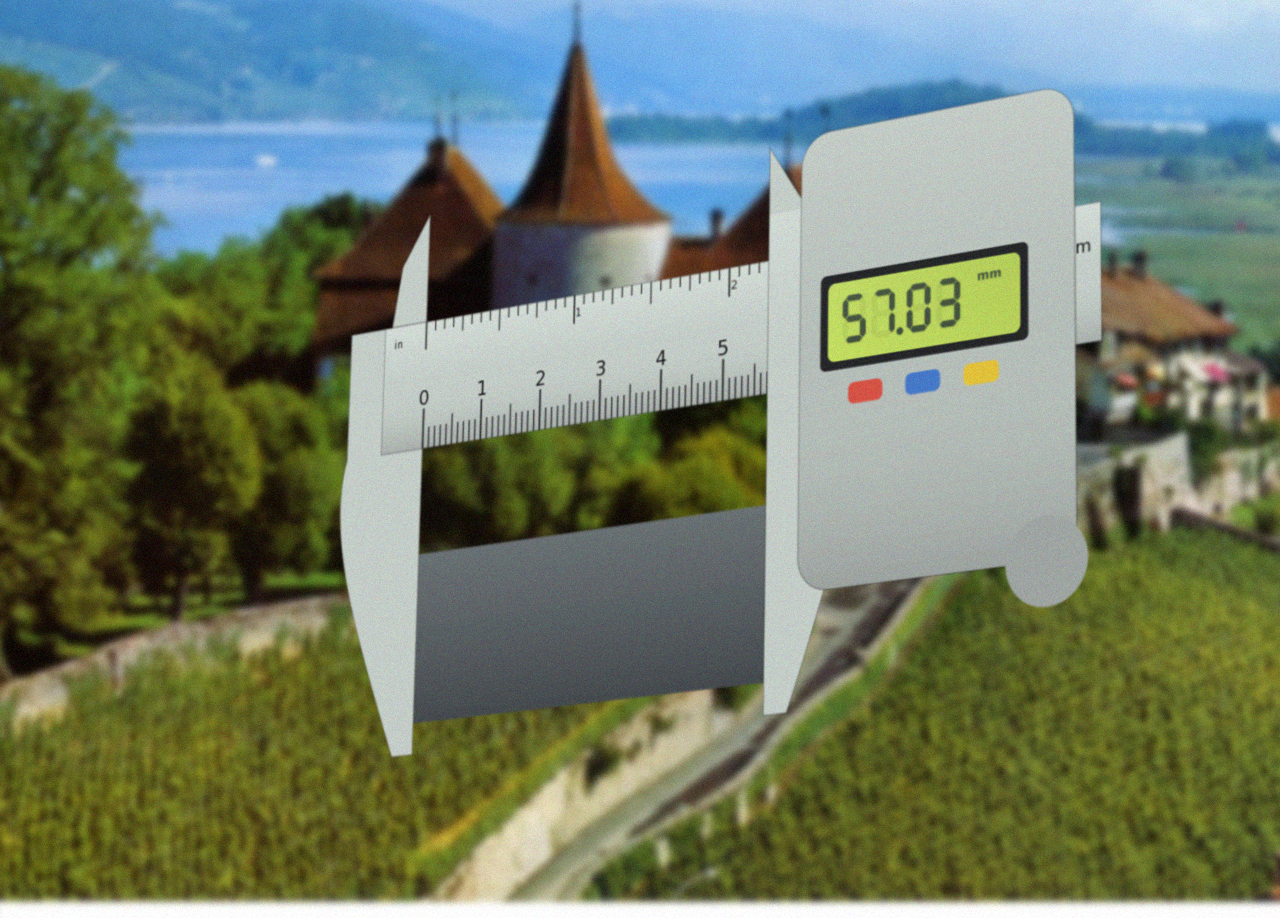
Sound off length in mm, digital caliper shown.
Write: 57.03 mm
